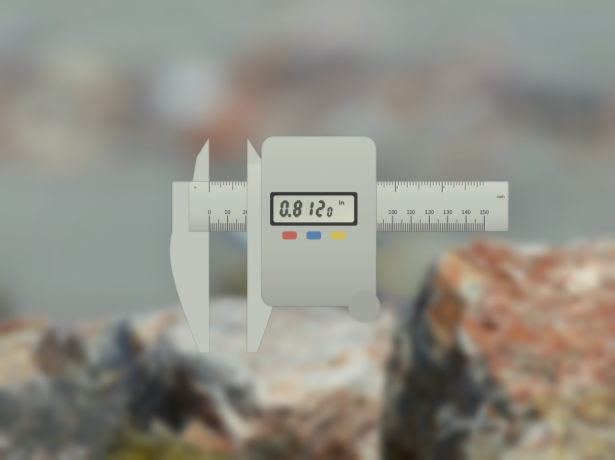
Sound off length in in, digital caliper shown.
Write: 0.8120 in
